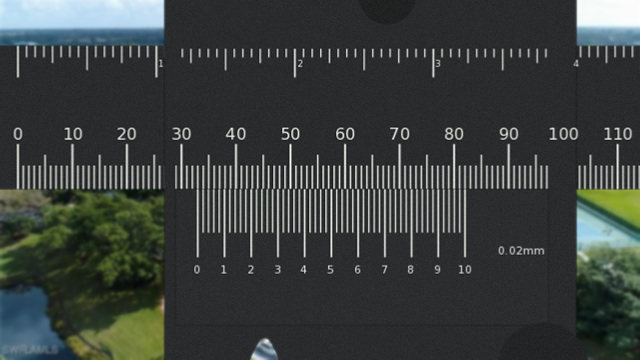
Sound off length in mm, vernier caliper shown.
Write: 33.0 mm
